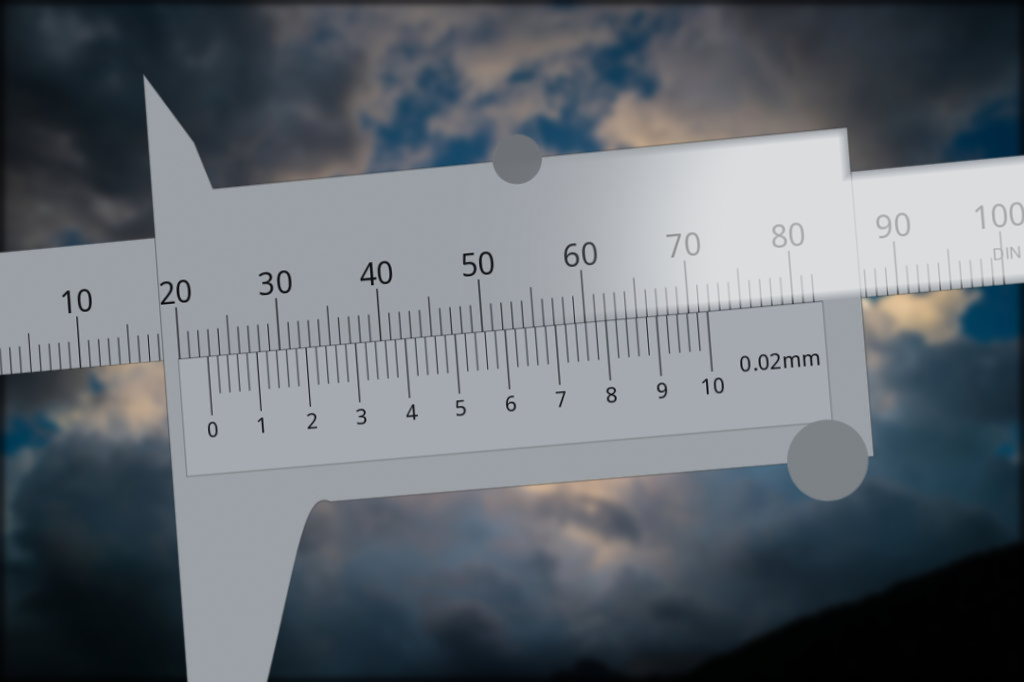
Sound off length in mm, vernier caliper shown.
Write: 22.8 mm
